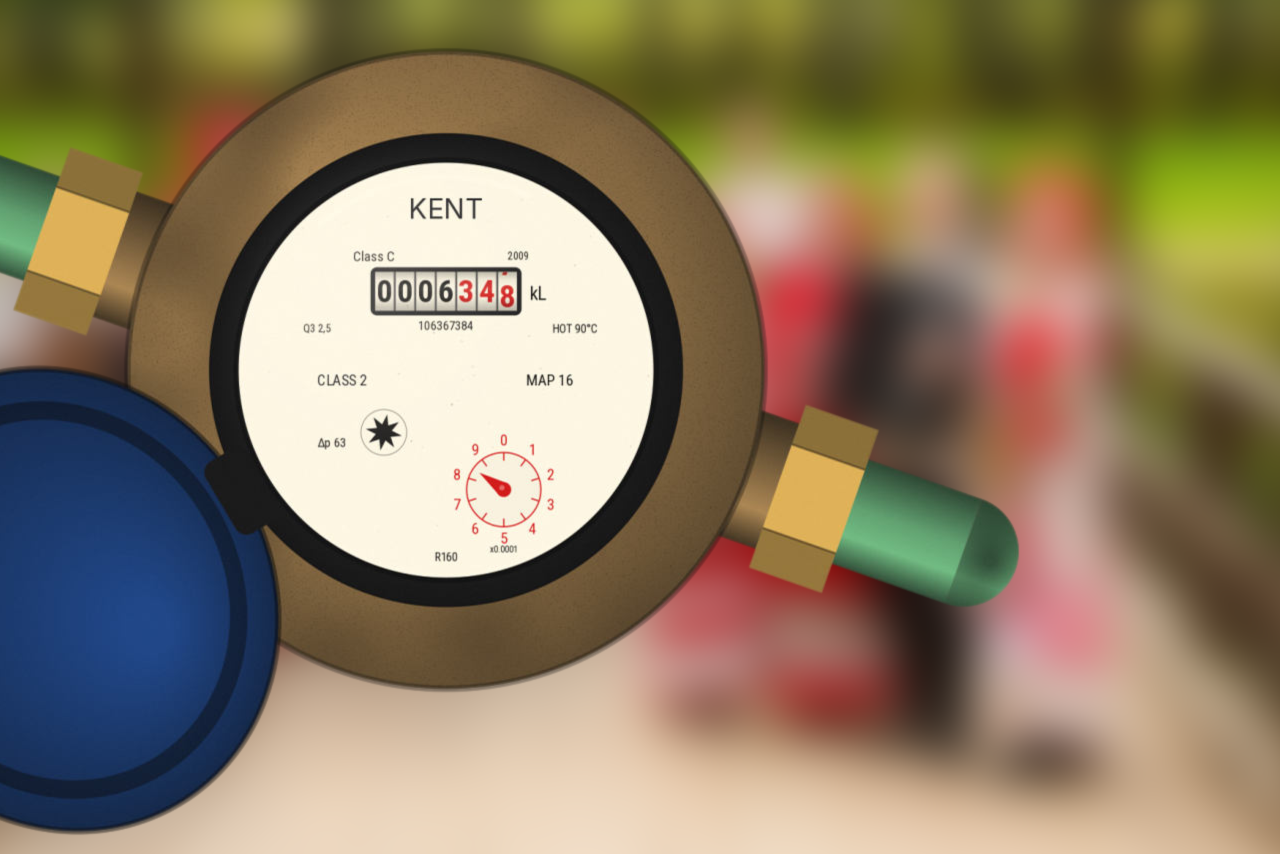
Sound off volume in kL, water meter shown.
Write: 6.3478 kL
